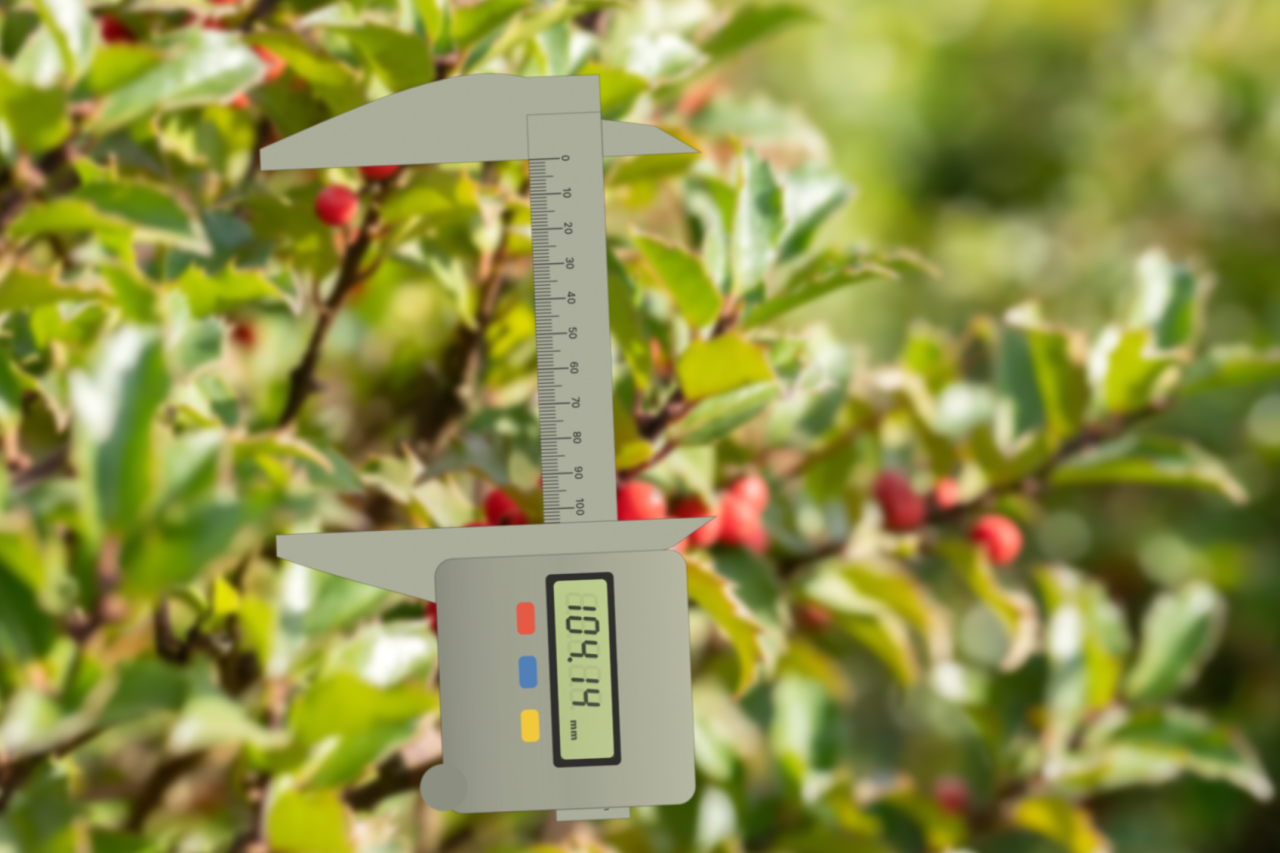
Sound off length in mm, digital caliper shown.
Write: 104.14 mm
